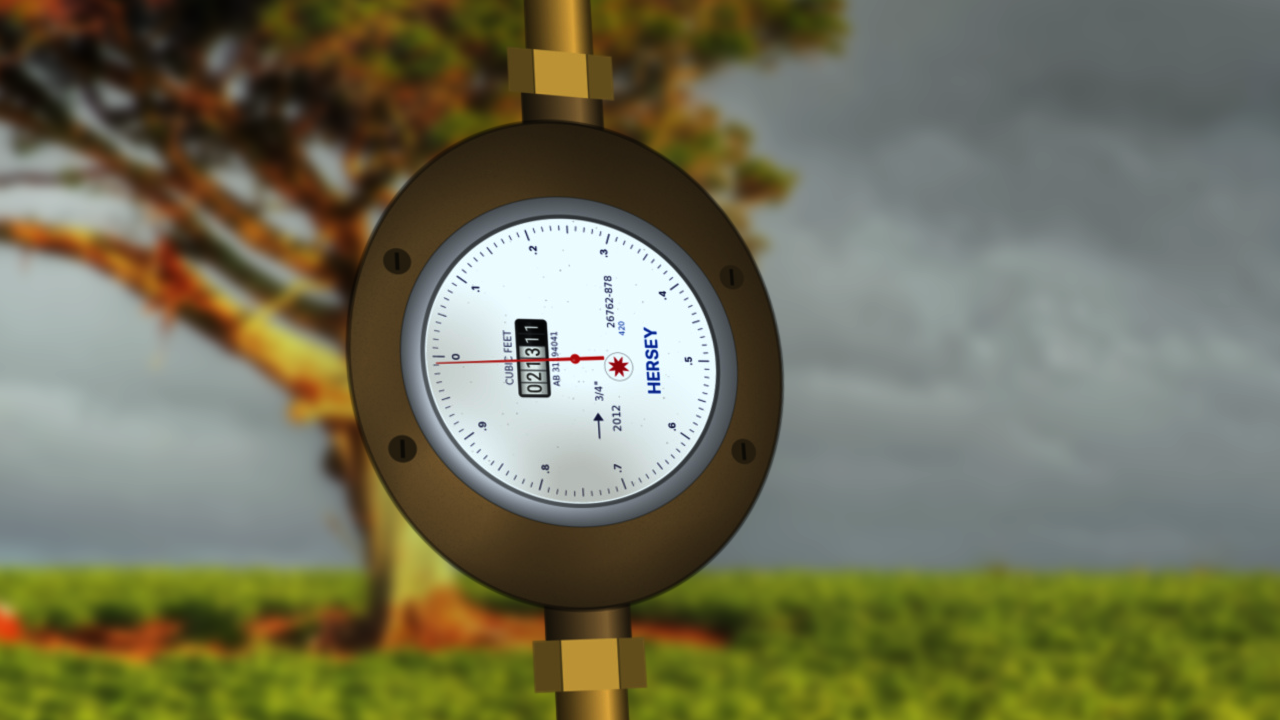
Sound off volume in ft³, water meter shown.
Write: 21310.99 ft³
